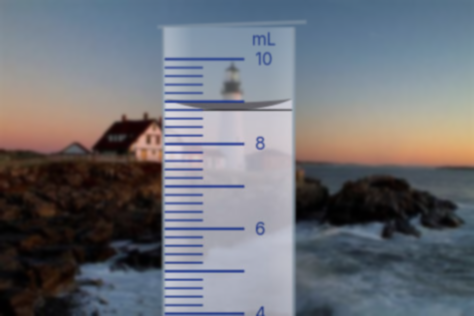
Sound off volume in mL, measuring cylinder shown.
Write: 8.8 mL
